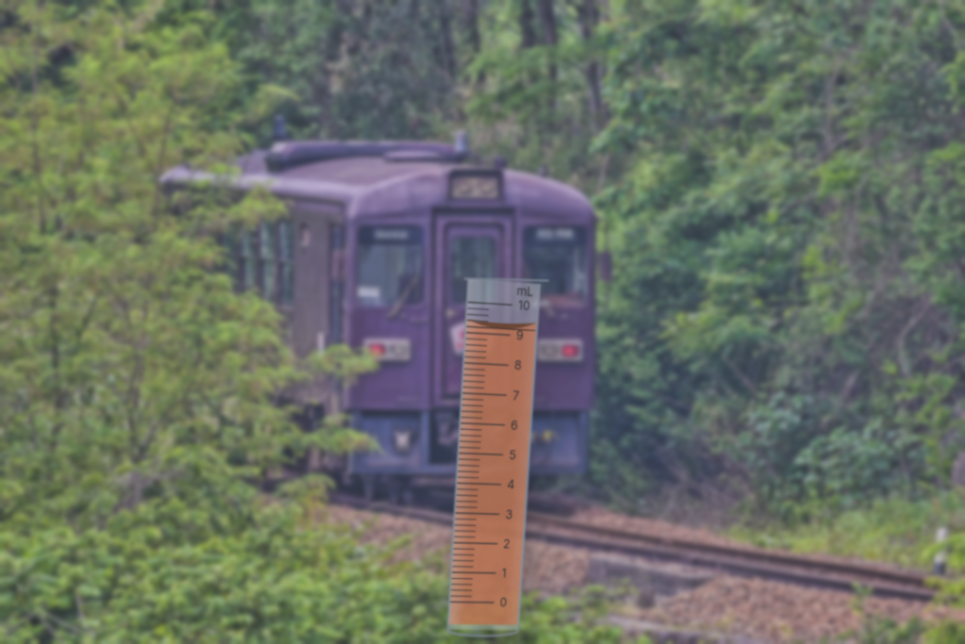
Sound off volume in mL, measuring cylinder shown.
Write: 9.2 mL
